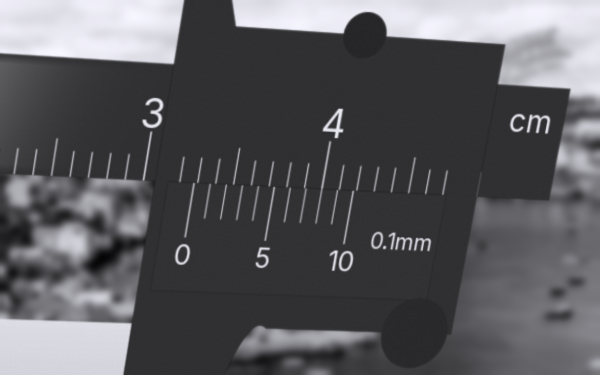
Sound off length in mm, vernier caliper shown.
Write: 32.8 mm
